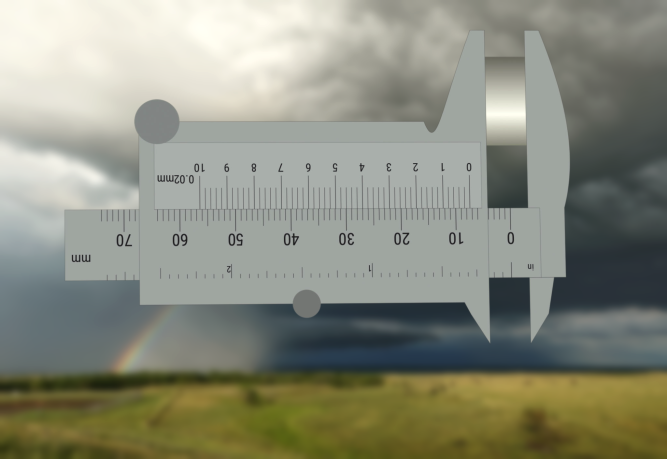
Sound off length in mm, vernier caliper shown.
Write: 7.4 mm
